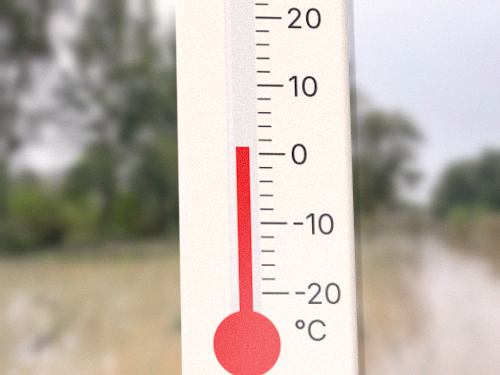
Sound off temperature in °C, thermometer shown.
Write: 1 °C
